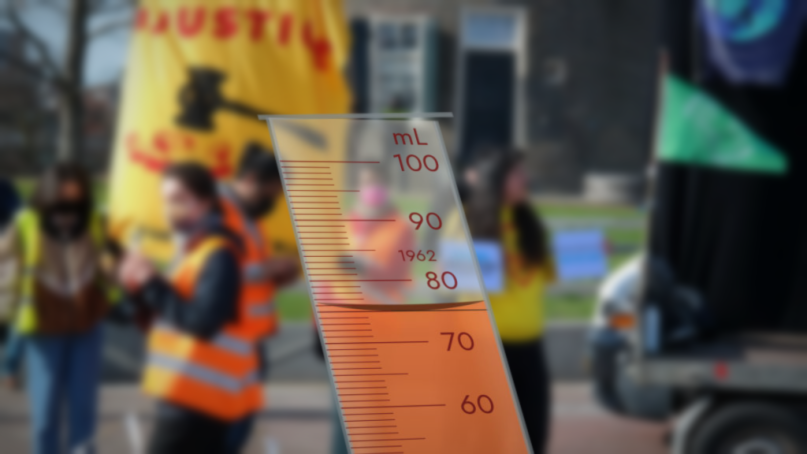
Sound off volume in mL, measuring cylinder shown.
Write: 75 mL
